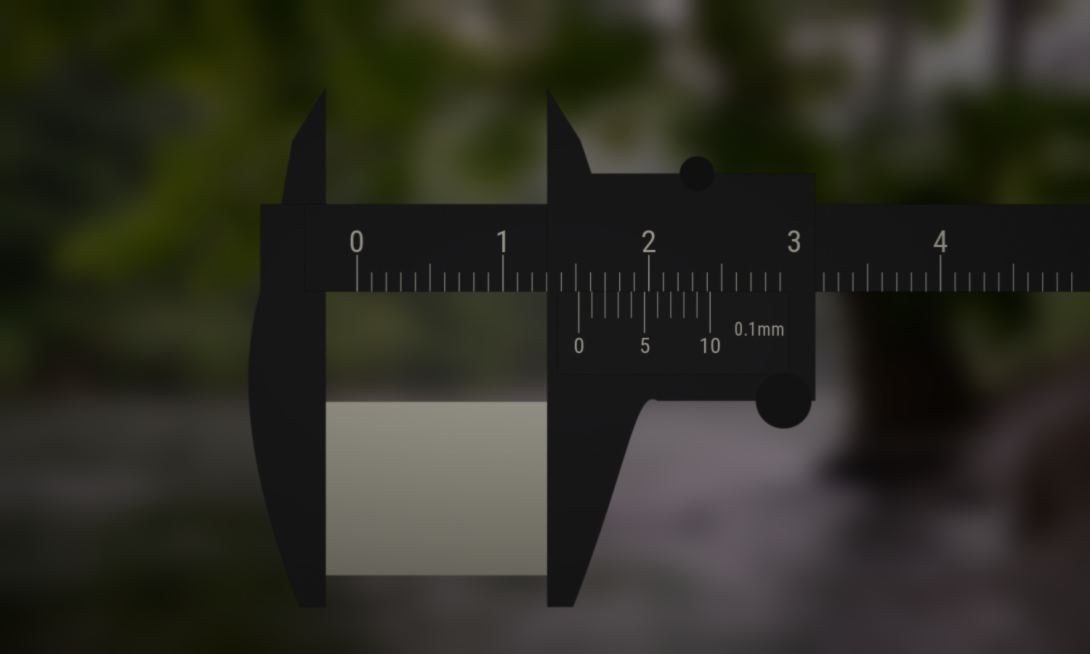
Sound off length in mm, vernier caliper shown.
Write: 15.2 mm
